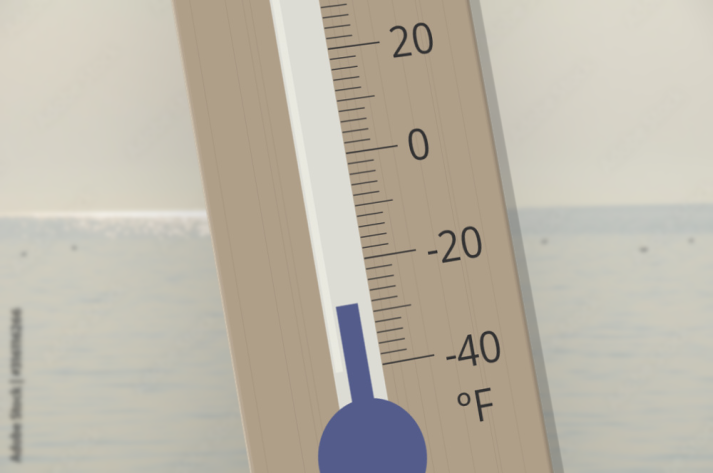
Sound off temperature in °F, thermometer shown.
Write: -28 °F
